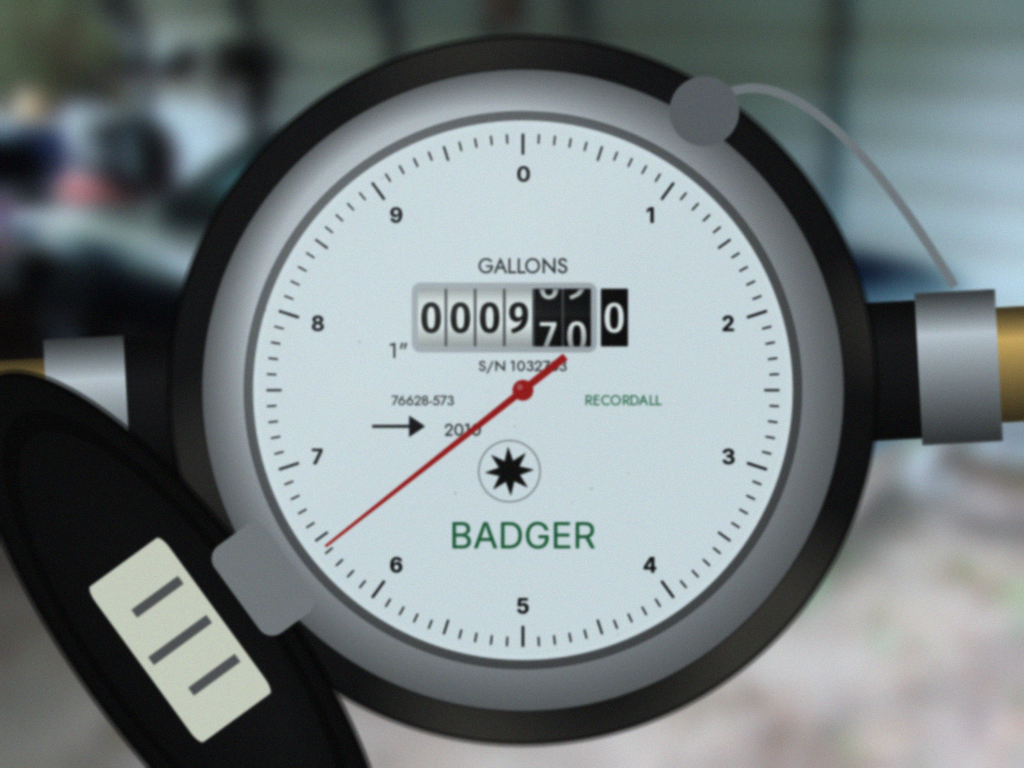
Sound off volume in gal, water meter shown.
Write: 9696.4 gal
